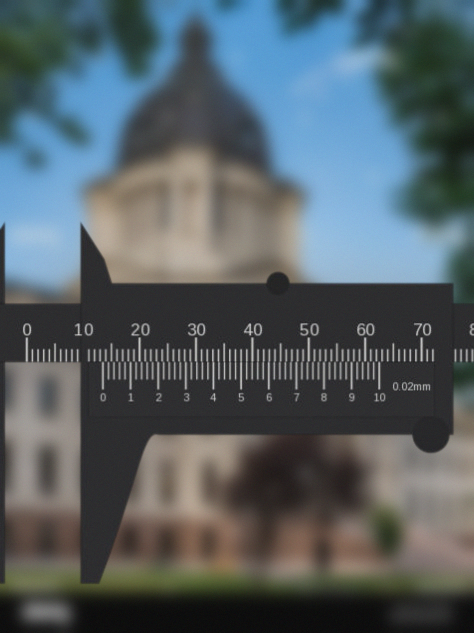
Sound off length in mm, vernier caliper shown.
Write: 13.5 mm
